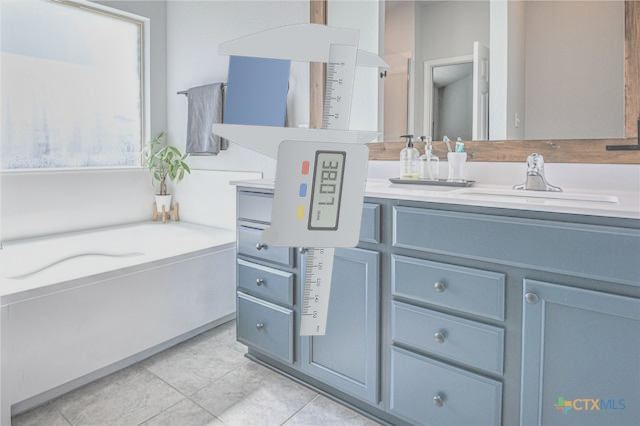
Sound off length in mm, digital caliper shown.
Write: 38.07 mm
